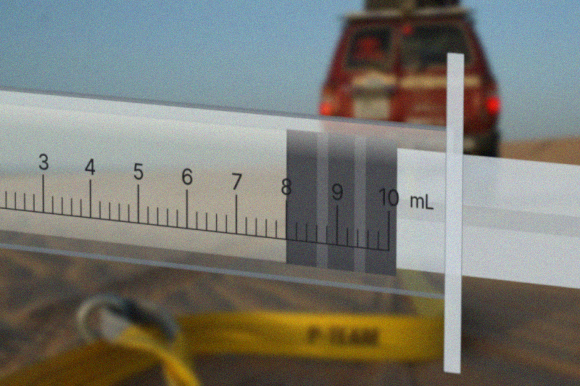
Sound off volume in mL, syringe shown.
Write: 8 mL
